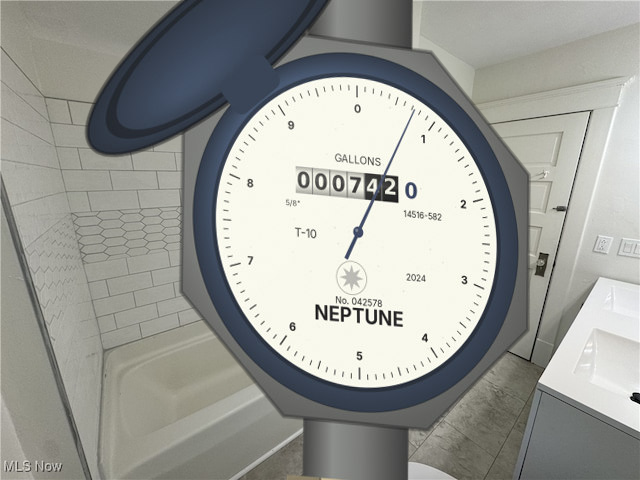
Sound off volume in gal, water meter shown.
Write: 7420.7 gal
